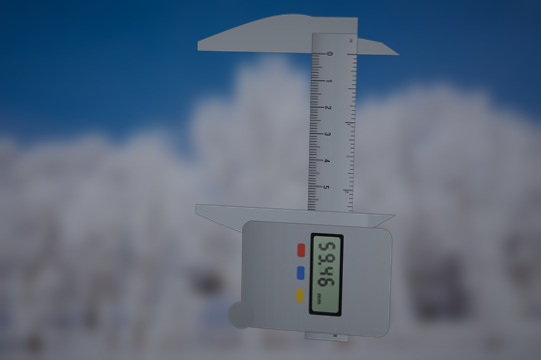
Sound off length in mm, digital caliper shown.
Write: 59.46 mm
